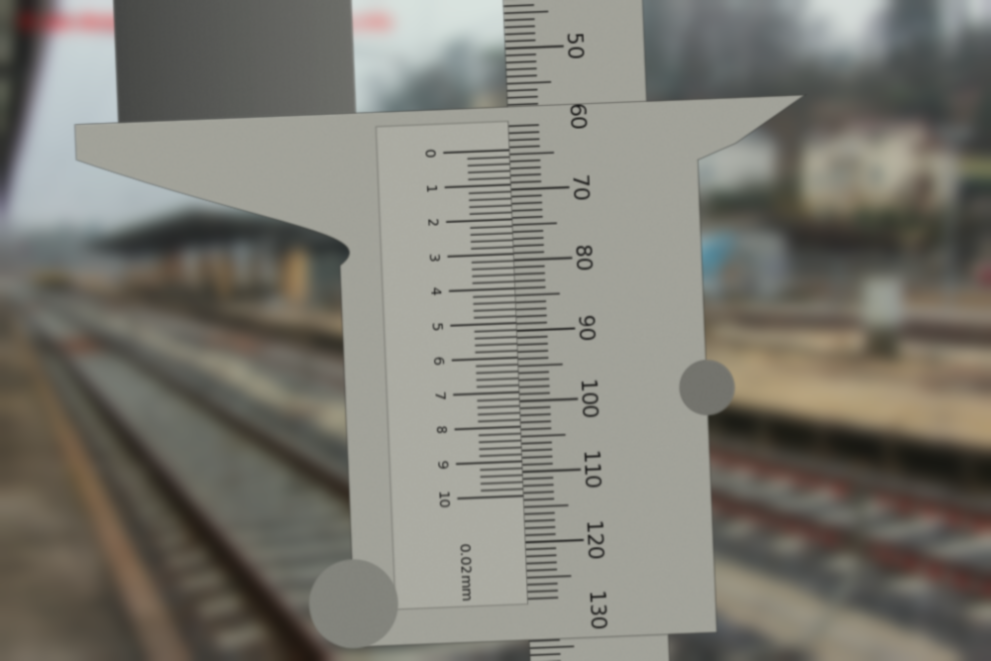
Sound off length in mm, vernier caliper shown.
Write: 64.4 mm
